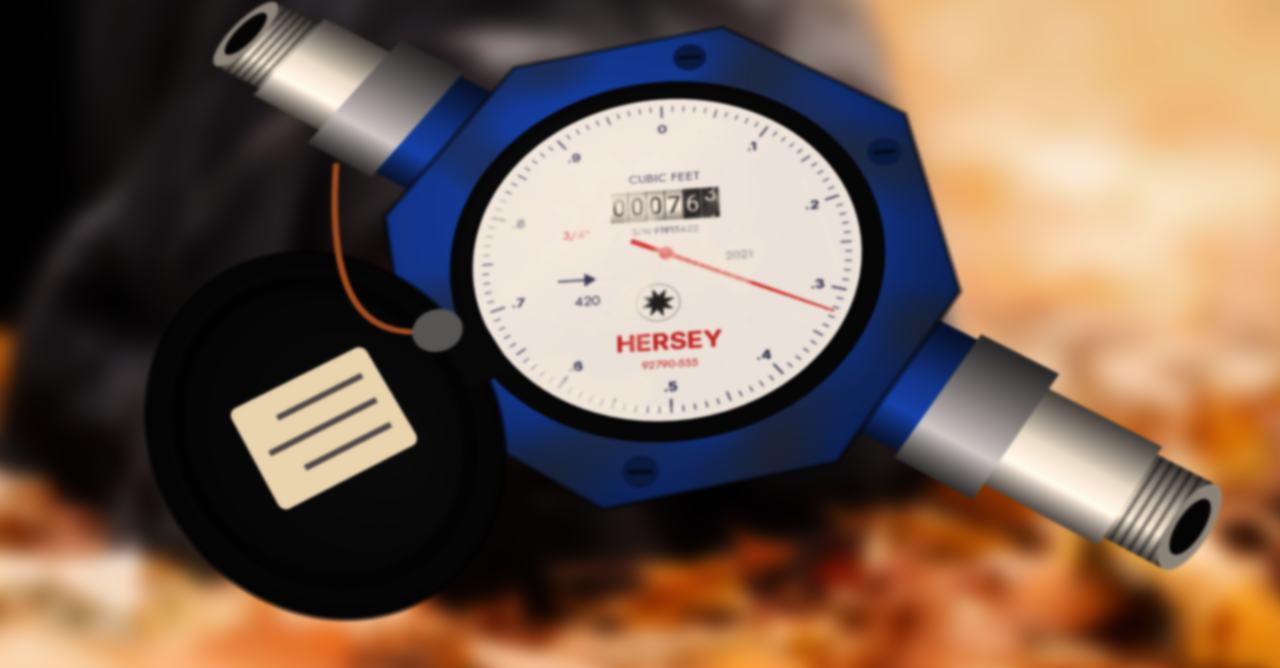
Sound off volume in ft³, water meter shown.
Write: 763.32 ft³
